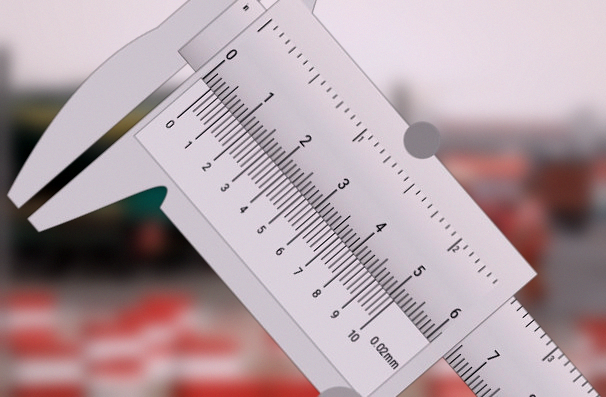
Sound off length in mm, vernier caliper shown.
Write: 2.2 mm
